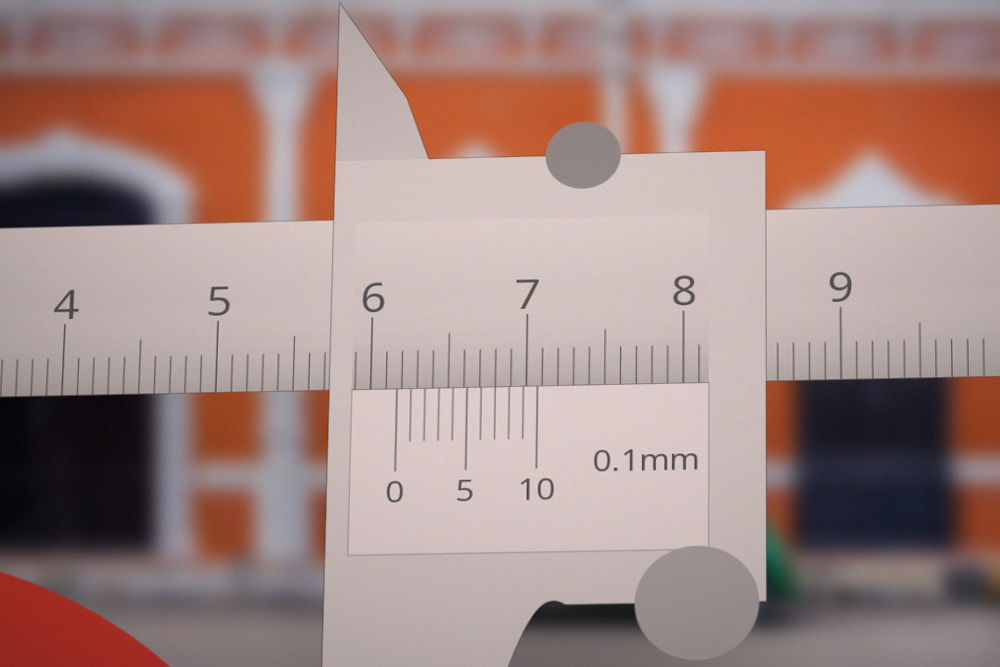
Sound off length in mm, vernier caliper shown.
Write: 61.7 mm
